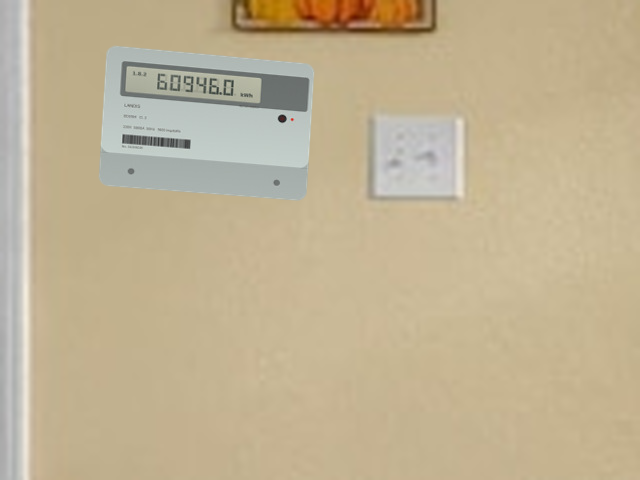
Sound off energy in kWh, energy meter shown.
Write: 60946.0 kWh
